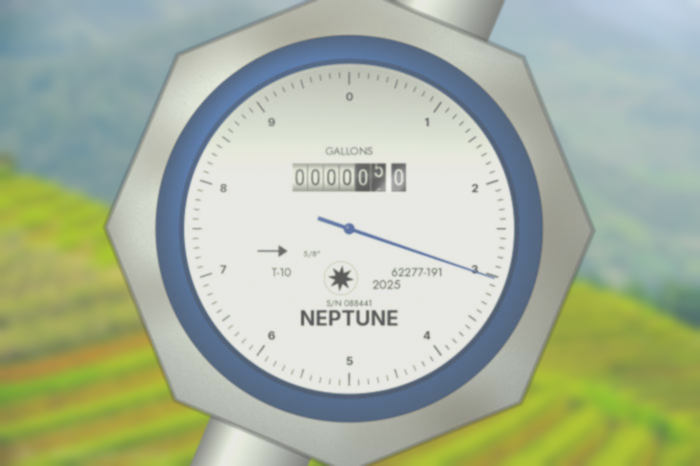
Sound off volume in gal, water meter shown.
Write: 53.0 gal
